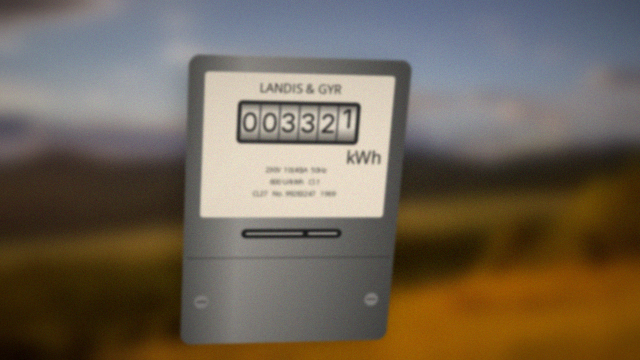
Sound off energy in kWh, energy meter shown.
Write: 3321 kWh
